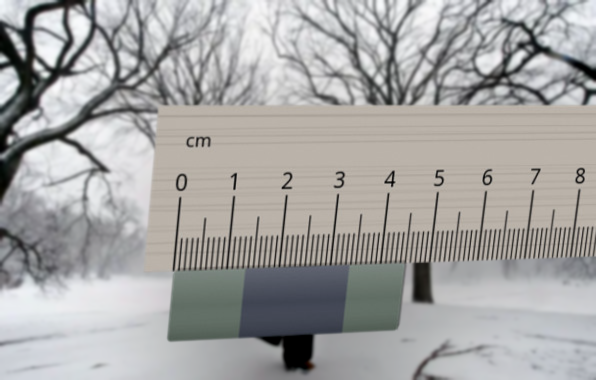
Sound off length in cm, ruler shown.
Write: 4.5 cm
